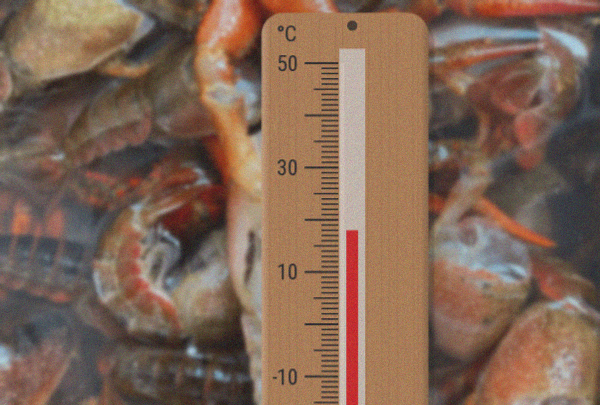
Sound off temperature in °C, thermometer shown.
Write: 18 °C
